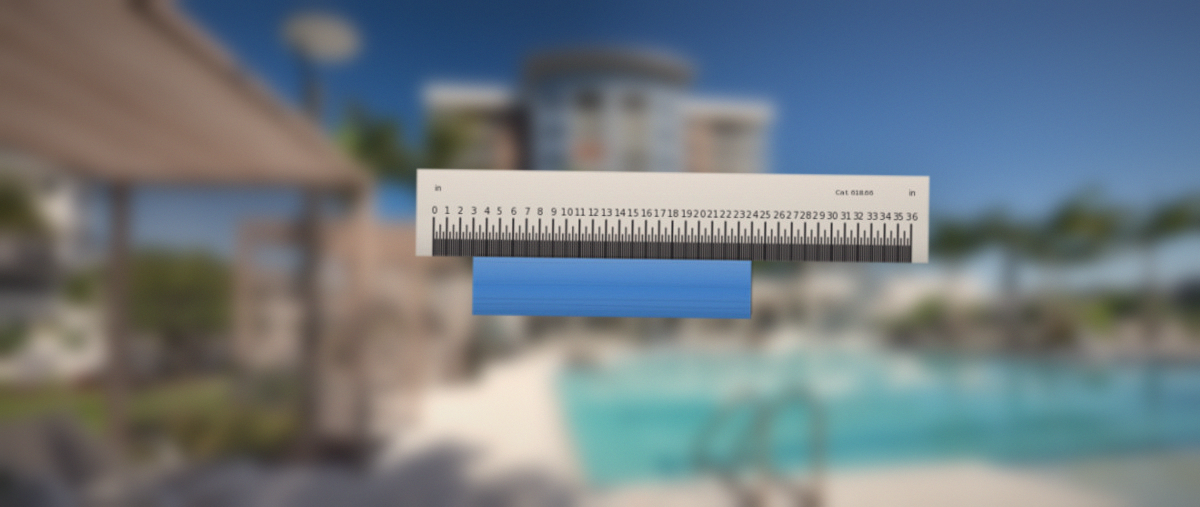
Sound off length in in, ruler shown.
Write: 21 in
